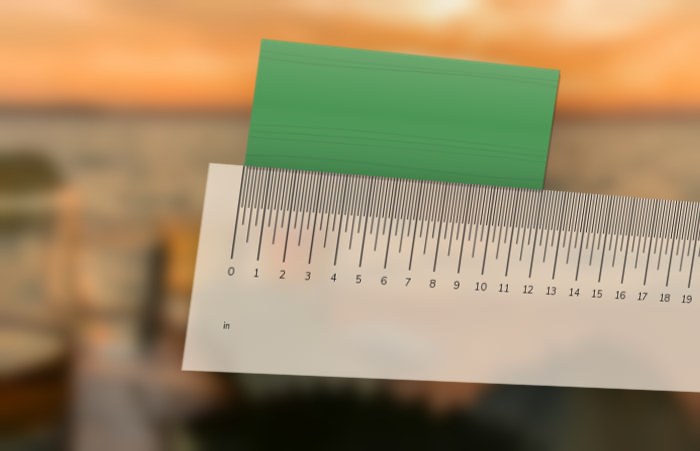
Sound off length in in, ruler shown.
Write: 12 in
